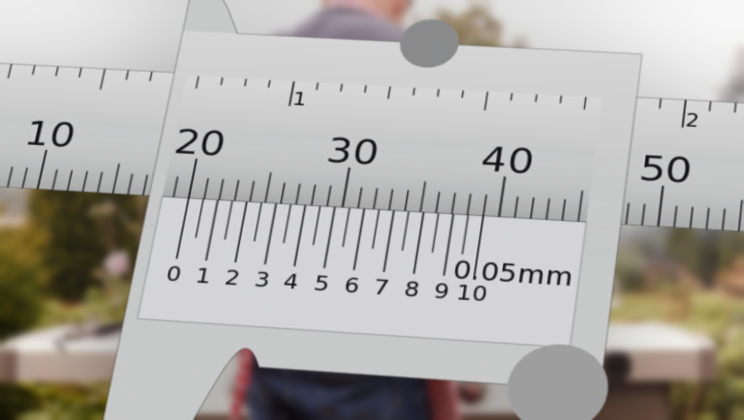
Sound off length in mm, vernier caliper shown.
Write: 20.0 mm
